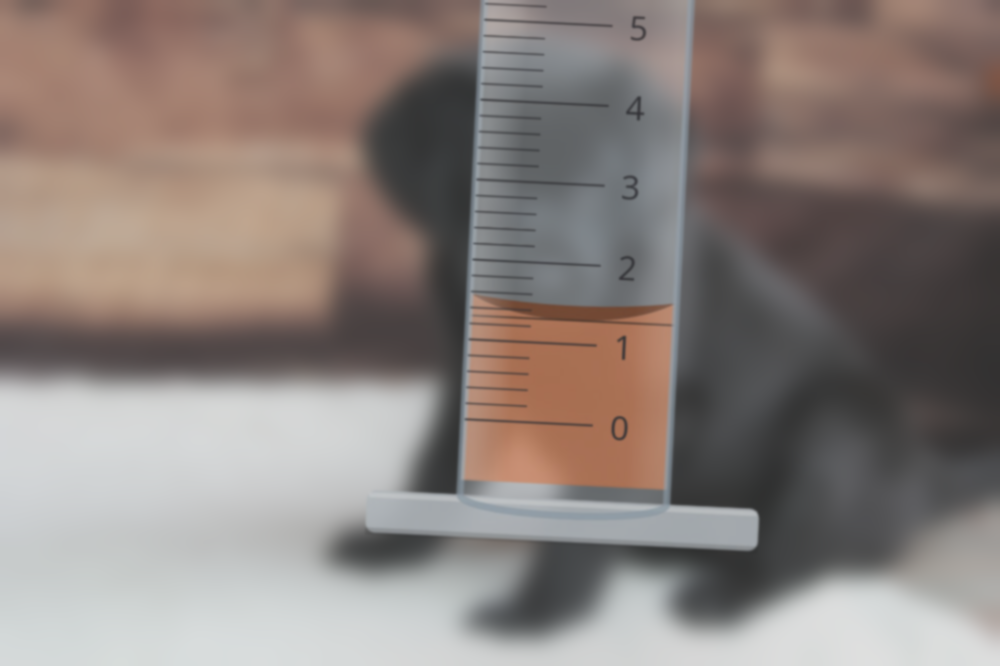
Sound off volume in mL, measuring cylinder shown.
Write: 1.3 mL
